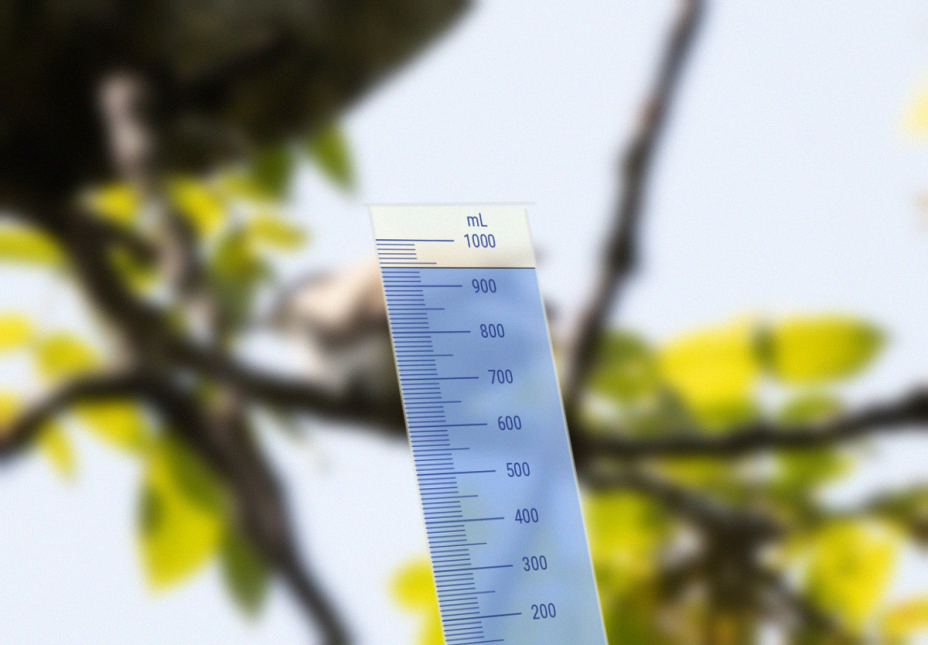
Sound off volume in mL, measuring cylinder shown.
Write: 940 mL
